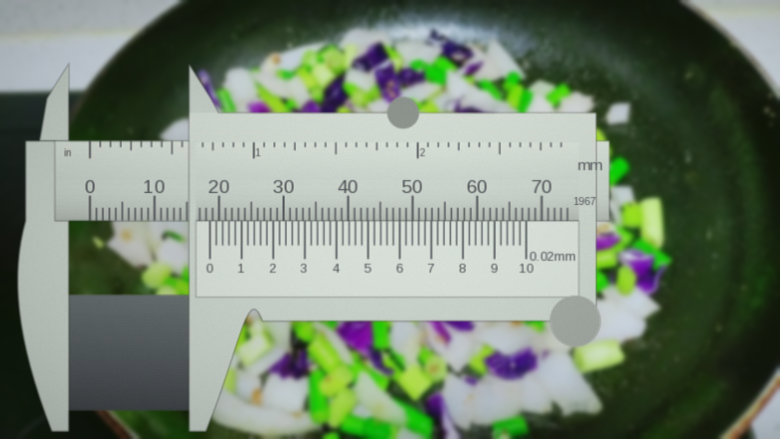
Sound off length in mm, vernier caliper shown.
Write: 18.6 mm
